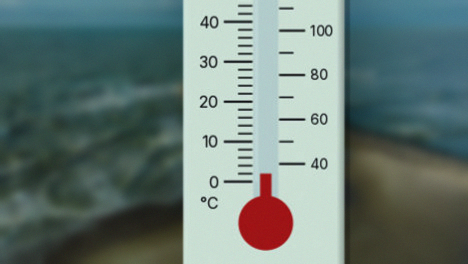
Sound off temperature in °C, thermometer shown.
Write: 2 °C
